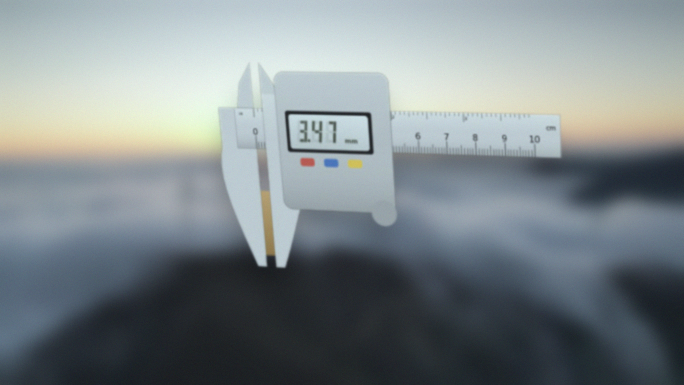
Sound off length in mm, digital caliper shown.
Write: 3.47 mm
